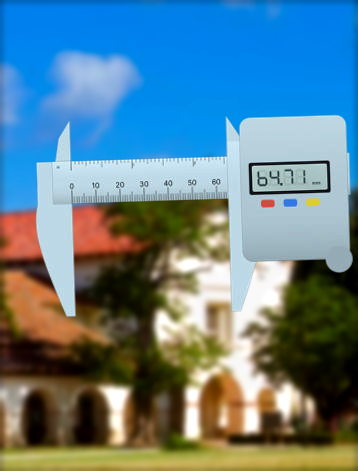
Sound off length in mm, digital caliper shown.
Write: 64.71 mm
